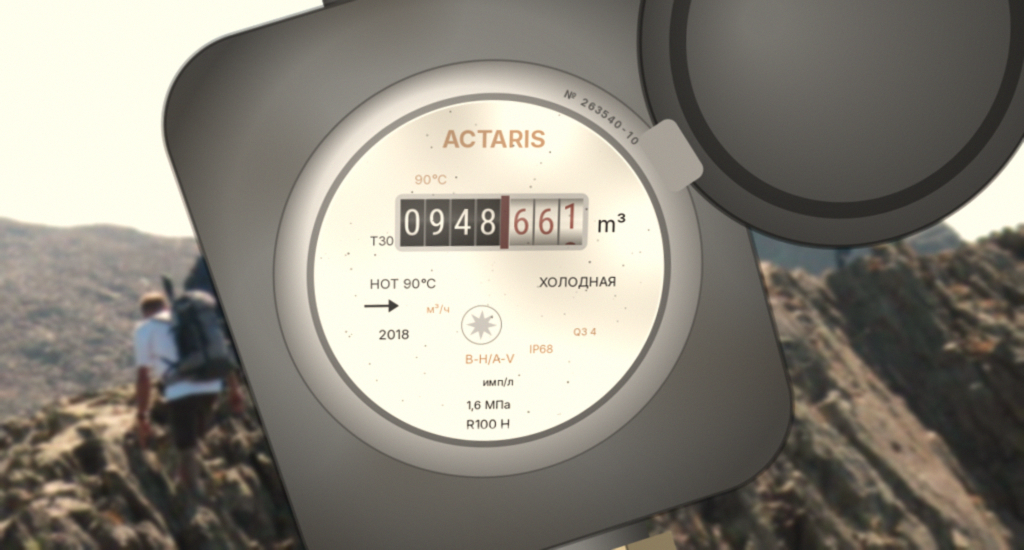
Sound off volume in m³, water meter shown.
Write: 948.661 m³
